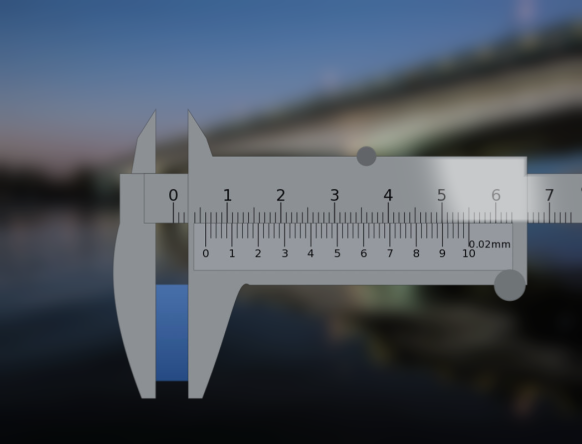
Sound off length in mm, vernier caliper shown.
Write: 6.0 mm
